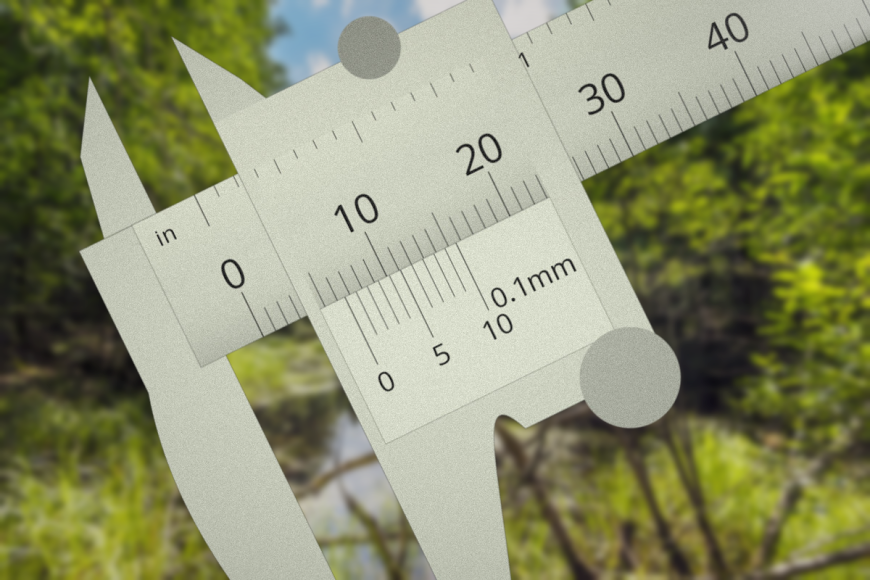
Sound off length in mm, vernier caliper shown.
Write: 6.6 mm
